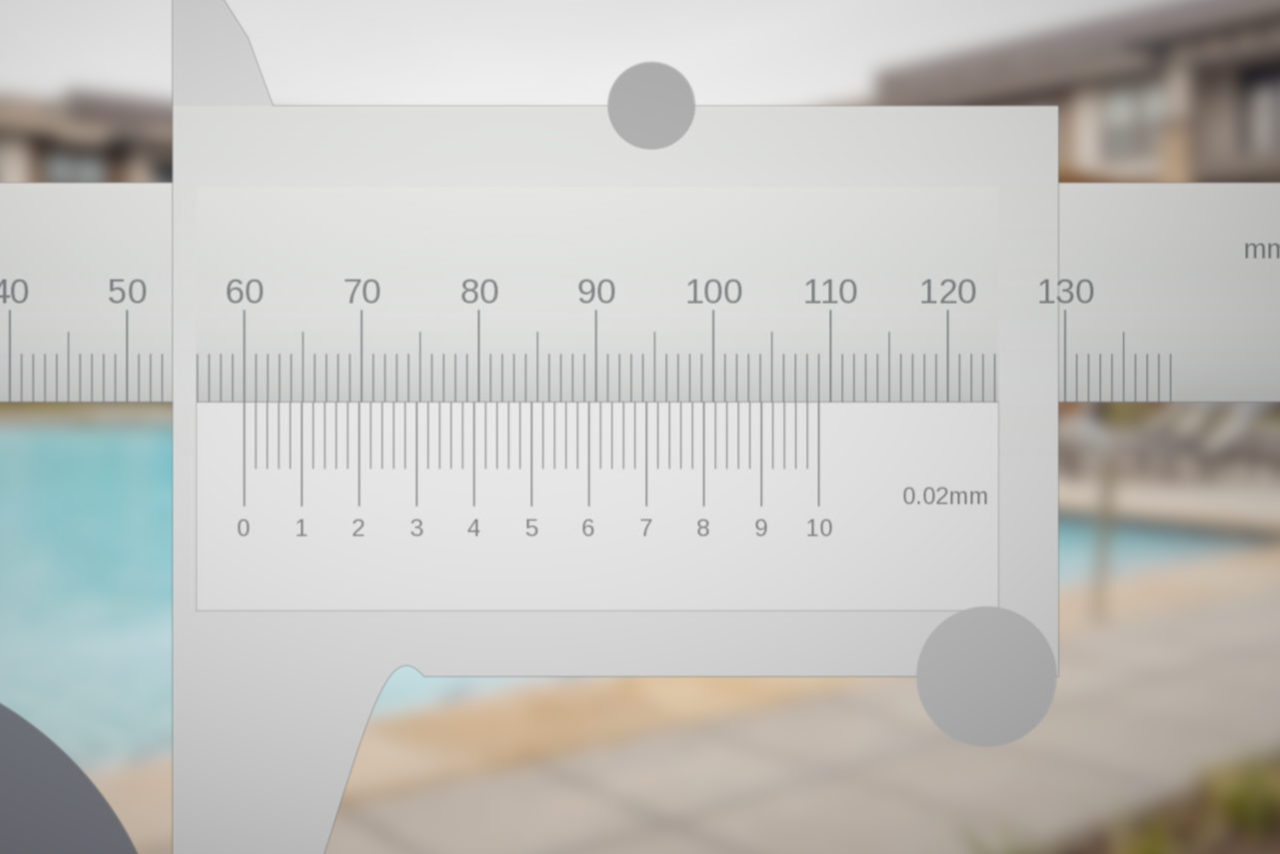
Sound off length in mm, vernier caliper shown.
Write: 60.0 mm
